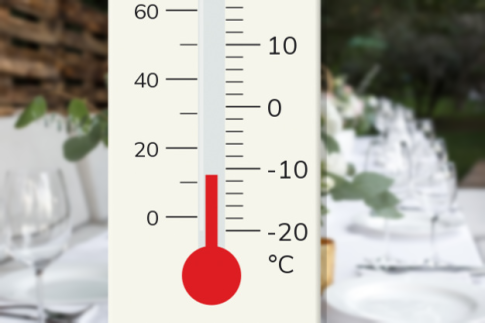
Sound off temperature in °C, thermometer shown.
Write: -11 °C
